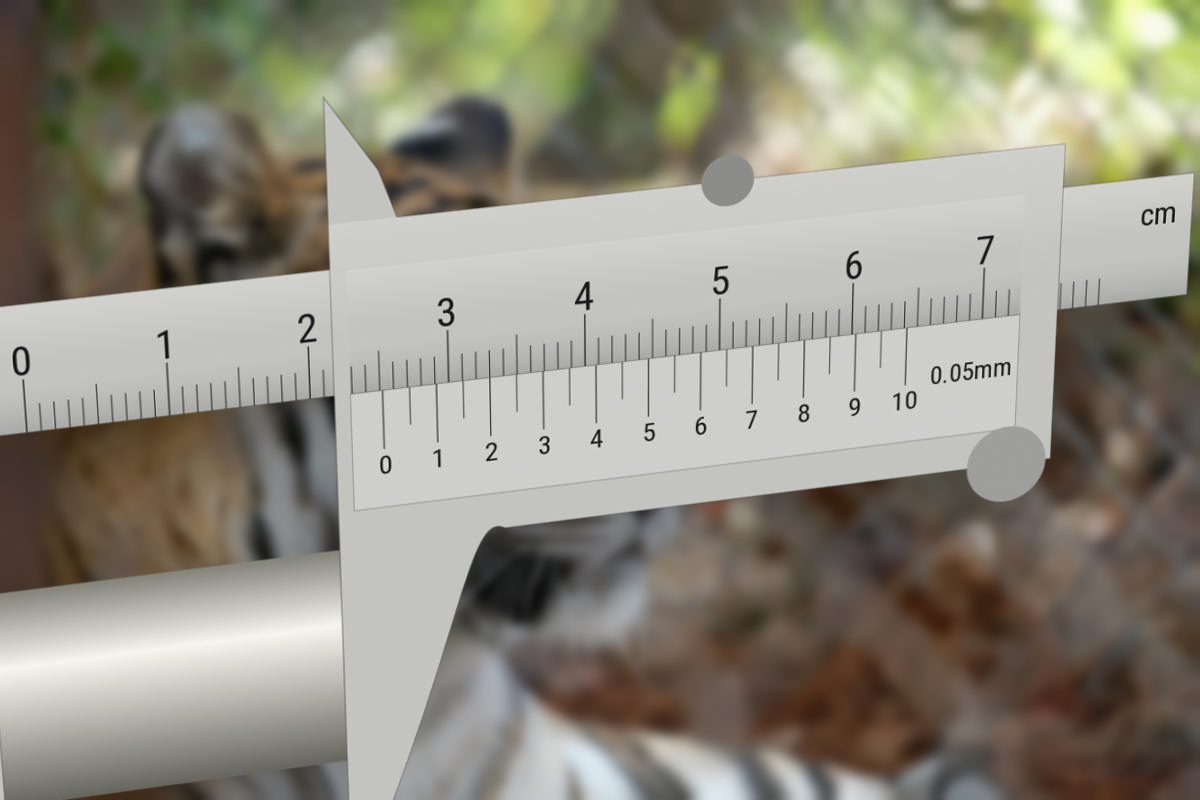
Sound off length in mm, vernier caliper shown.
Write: 25.2 mm
